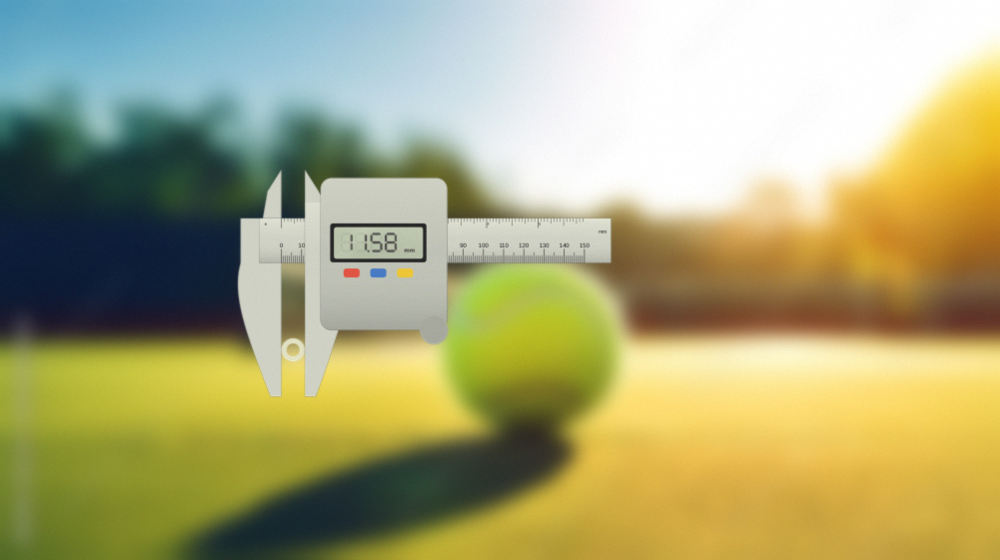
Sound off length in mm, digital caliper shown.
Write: 11.58 mm
